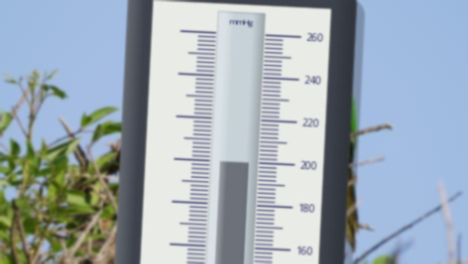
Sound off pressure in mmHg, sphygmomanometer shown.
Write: 200 mmHg
